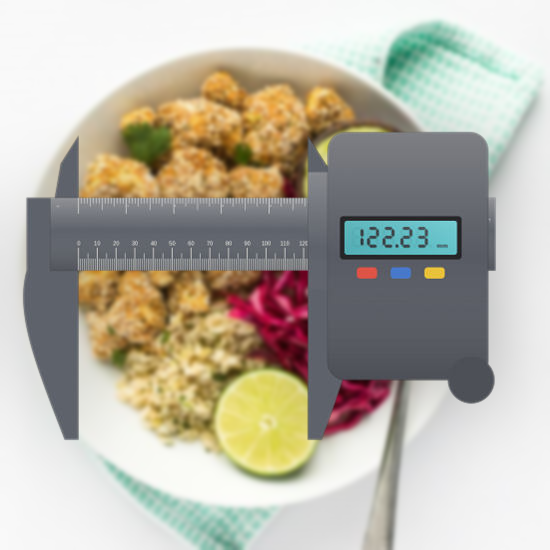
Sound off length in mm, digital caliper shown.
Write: 122.23 mm
